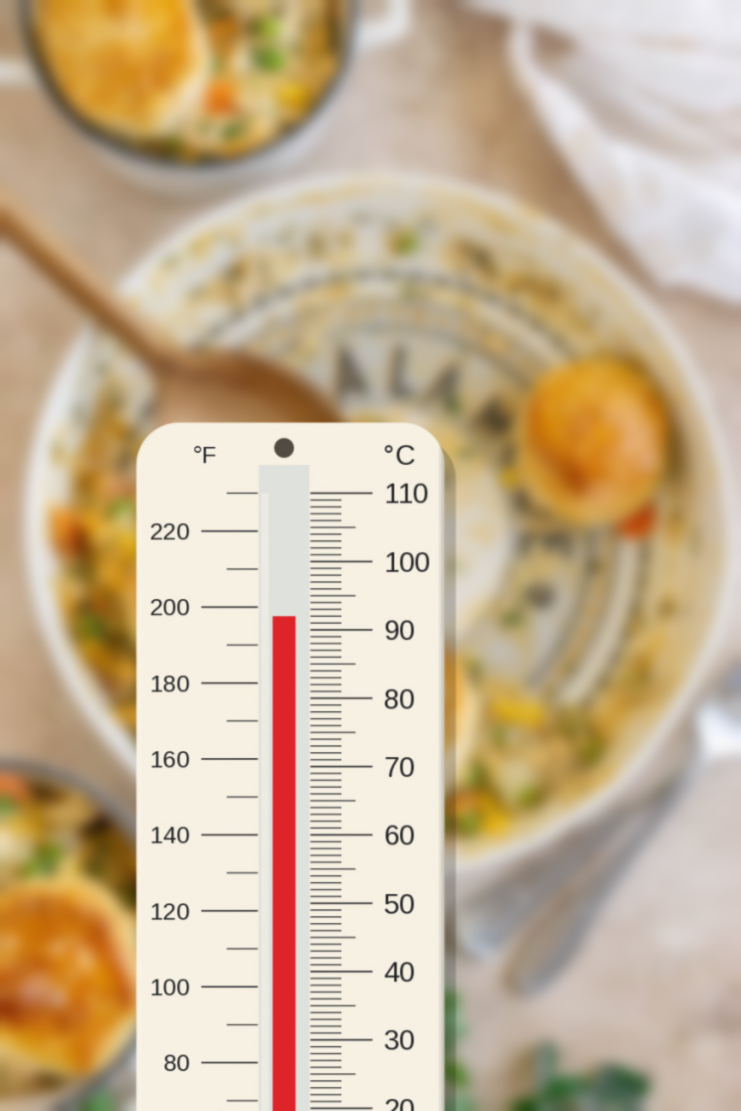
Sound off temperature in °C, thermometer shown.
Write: 92 °C
